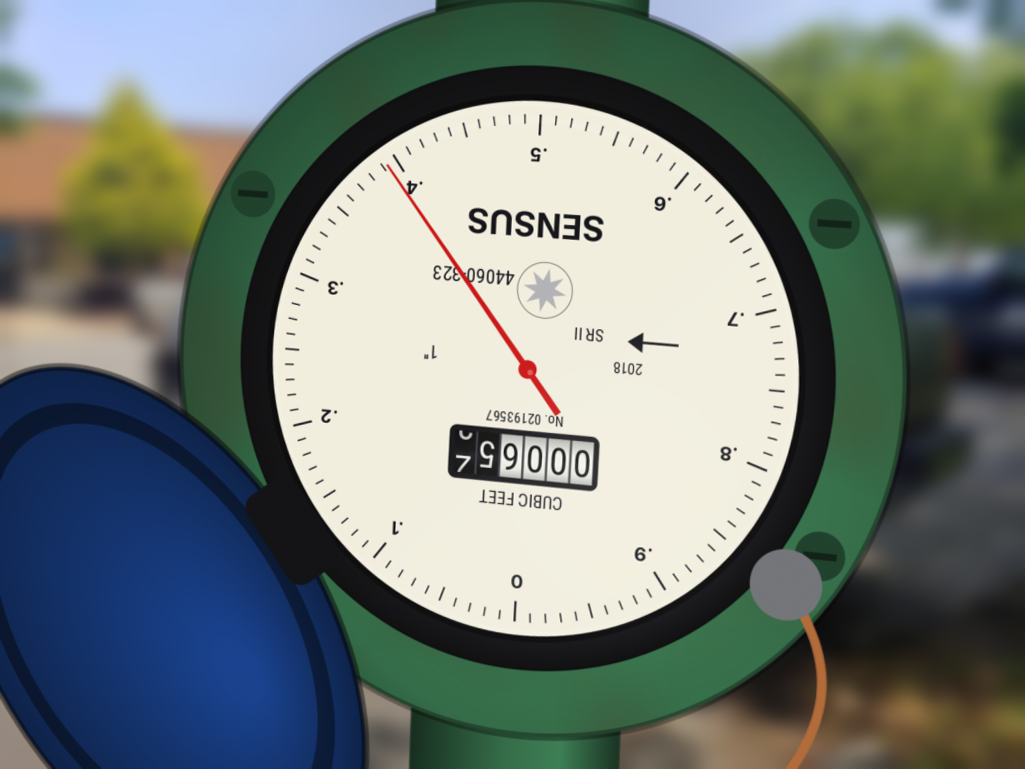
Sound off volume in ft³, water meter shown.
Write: 652.39 ft³
